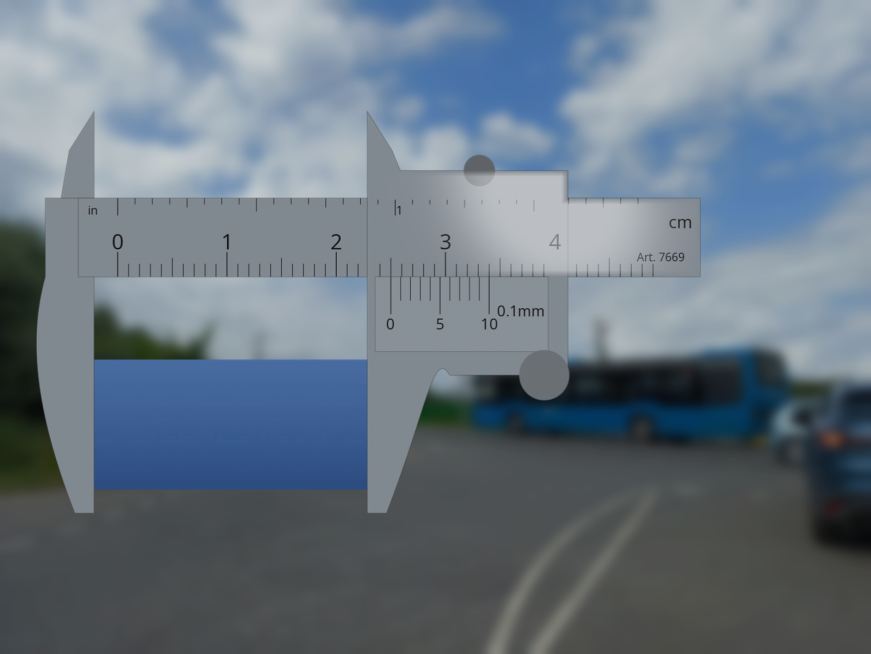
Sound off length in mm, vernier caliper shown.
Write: 25.0 mm
